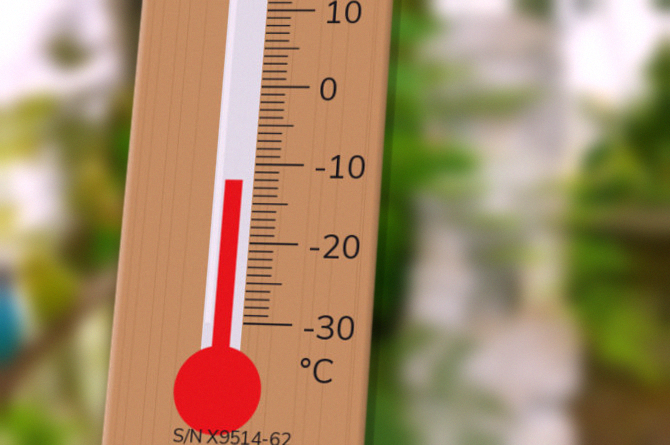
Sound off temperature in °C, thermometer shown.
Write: -12 °C
